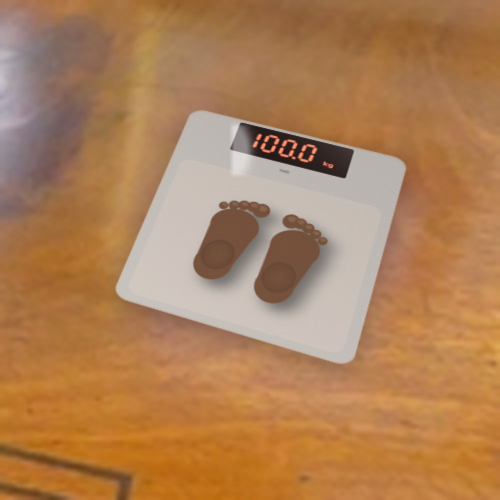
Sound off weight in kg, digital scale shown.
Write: 100.0 kg
